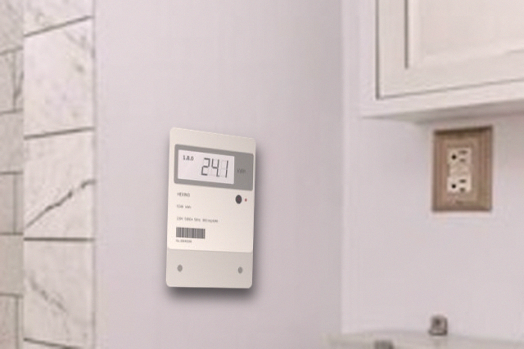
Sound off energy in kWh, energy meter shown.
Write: 24.1 kWh
